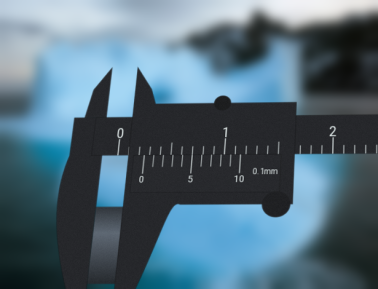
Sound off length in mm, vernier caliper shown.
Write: 2.5 mm
